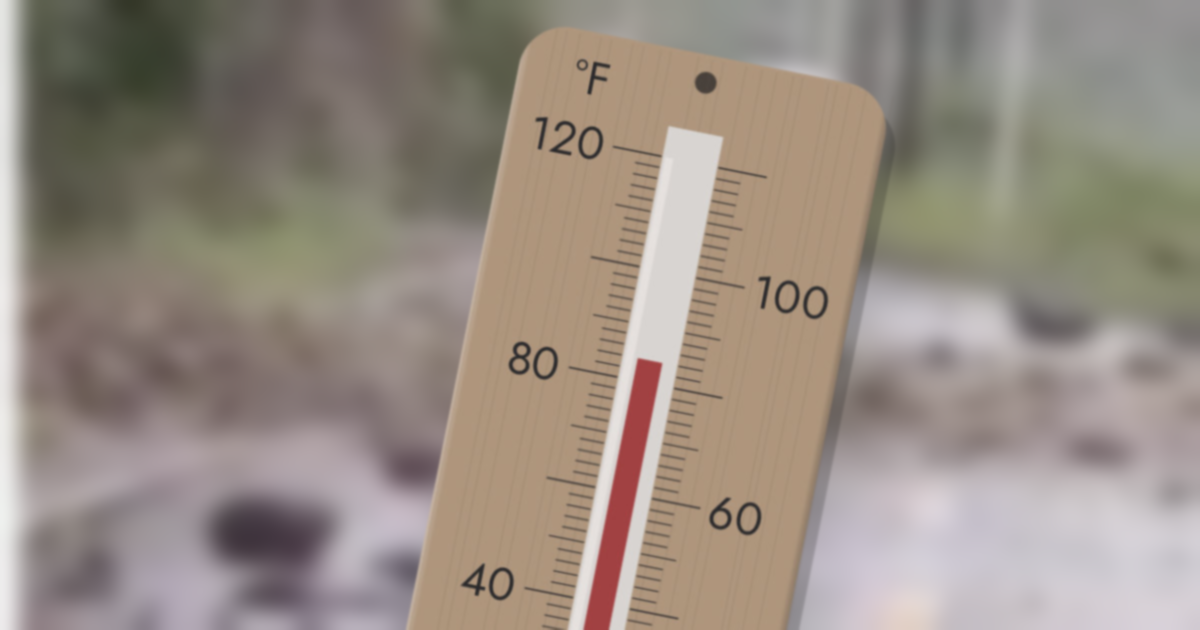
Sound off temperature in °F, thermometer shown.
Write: 84 °F
